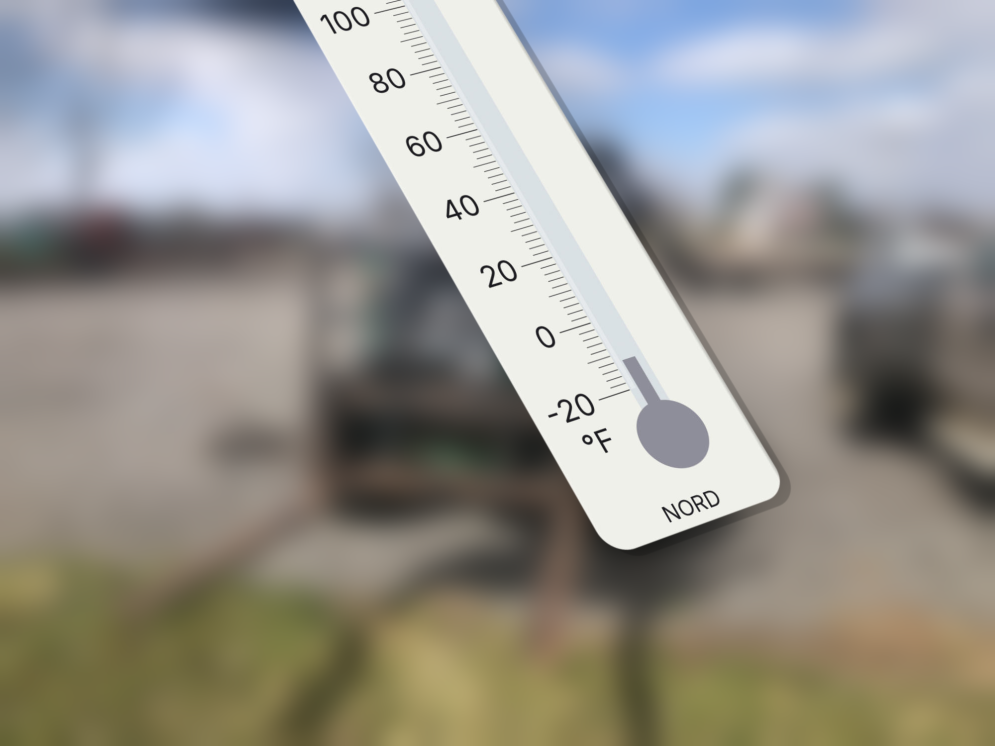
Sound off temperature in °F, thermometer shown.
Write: -12 °F
